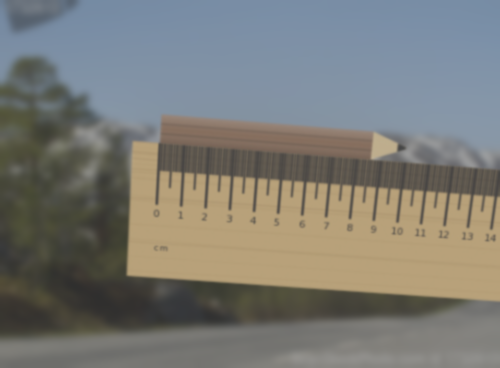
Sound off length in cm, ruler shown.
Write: 10 cm
